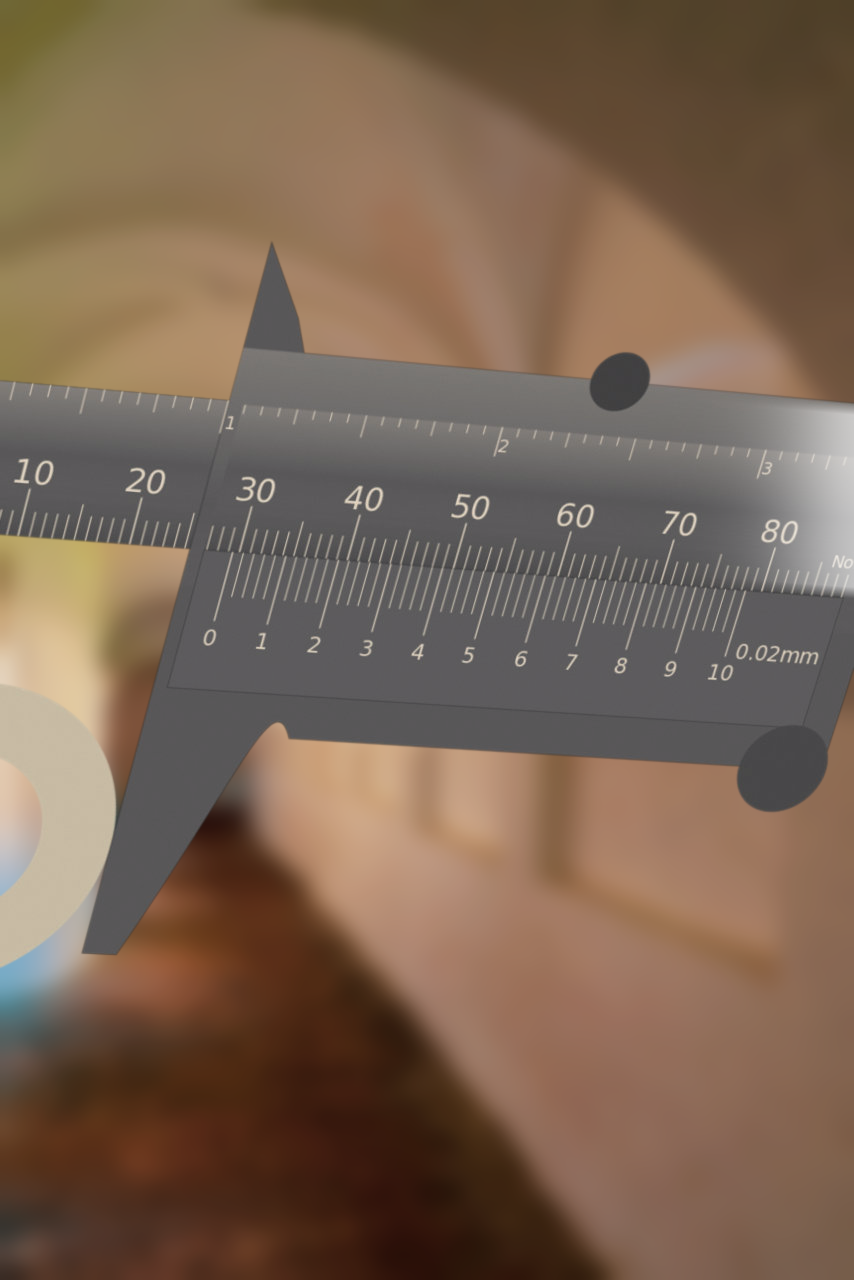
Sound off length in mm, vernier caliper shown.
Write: 29.4 mm
